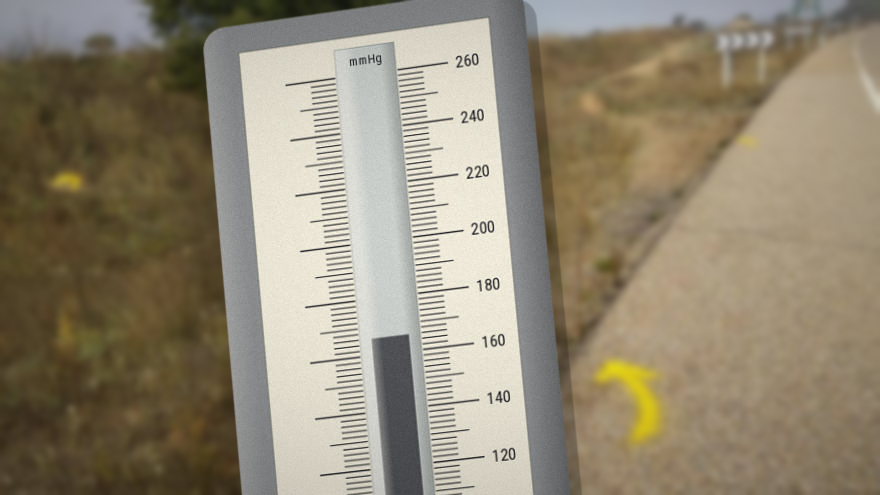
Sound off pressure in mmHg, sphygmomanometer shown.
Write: 166 mmHg
